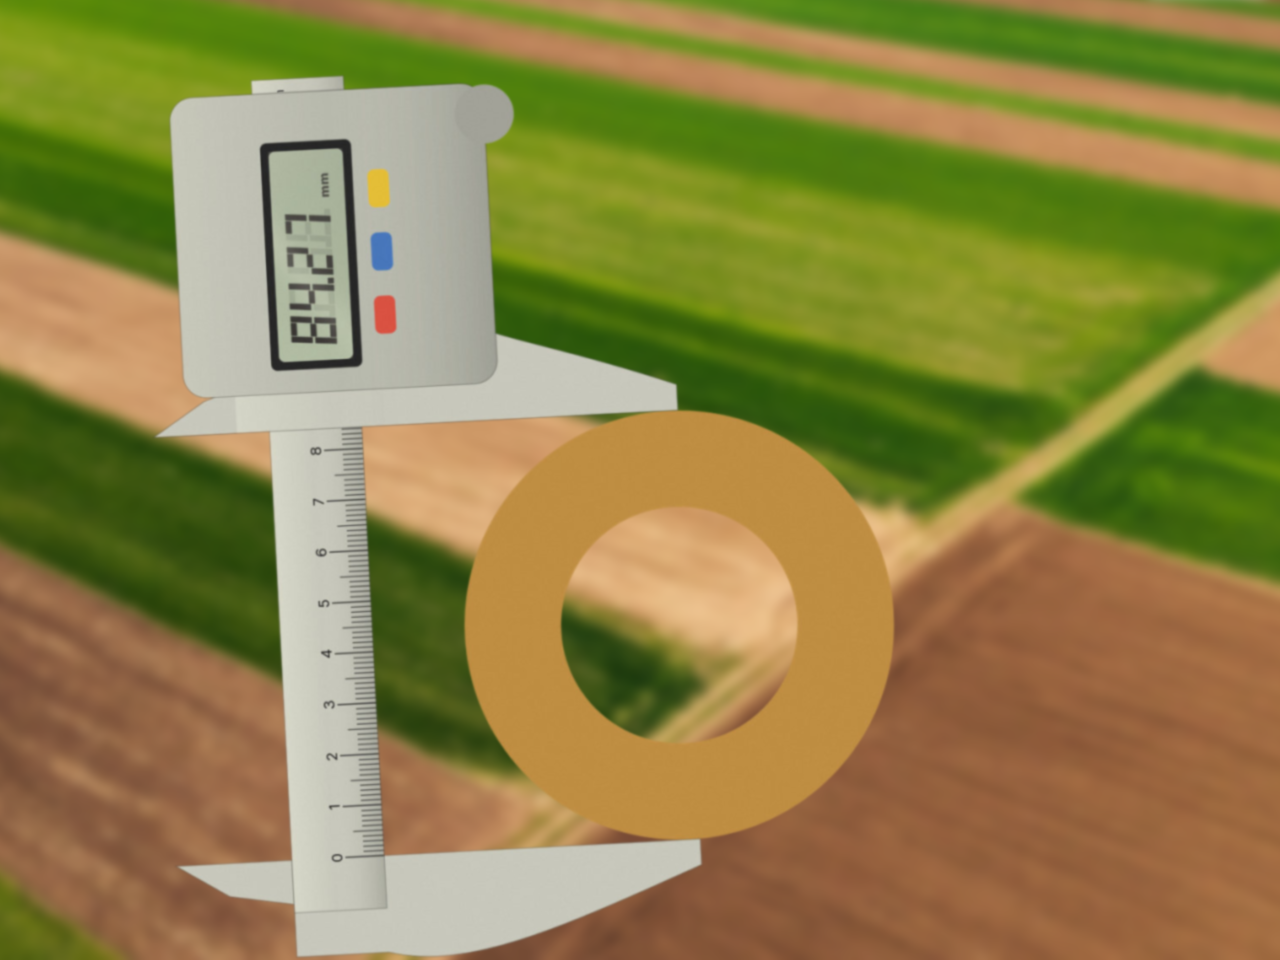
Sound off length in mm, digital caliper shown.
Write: 84.27 mm
